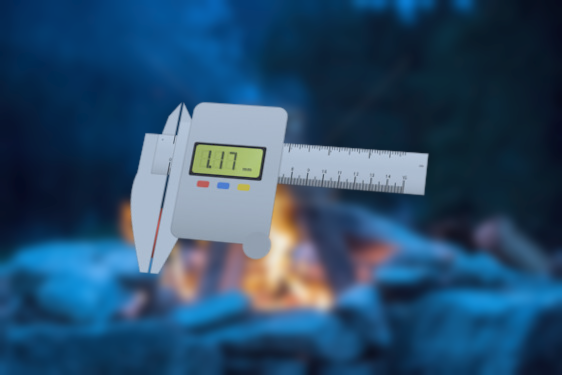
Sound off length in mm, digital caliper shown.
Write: 1.17 mm
